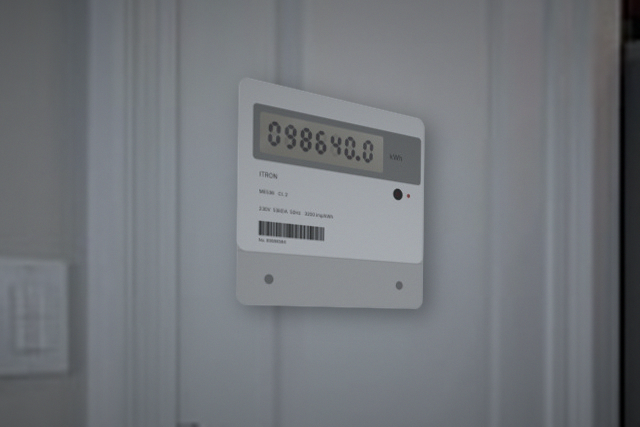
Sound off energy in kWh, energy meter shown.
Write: 98640.0 kWh
